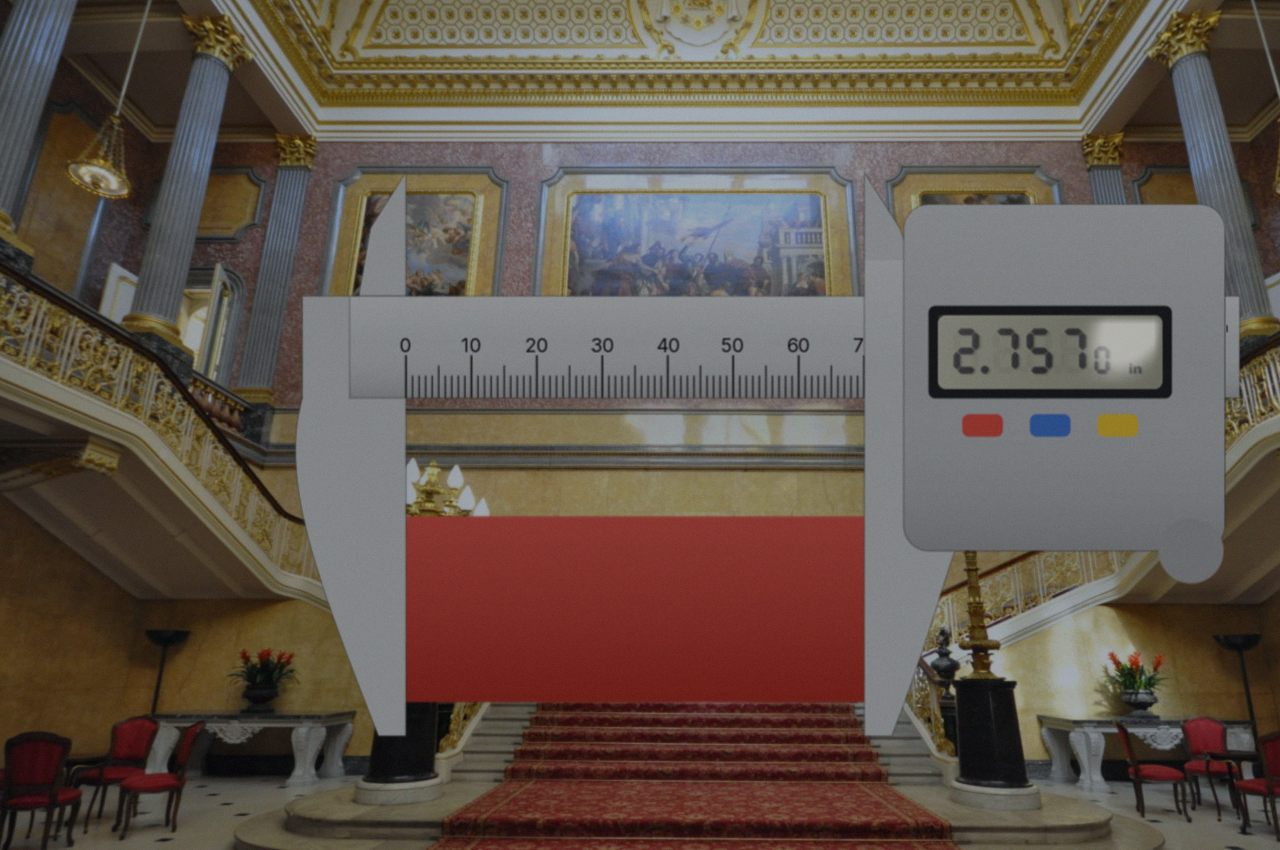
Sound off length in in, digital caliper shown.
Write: 2.7570 in
